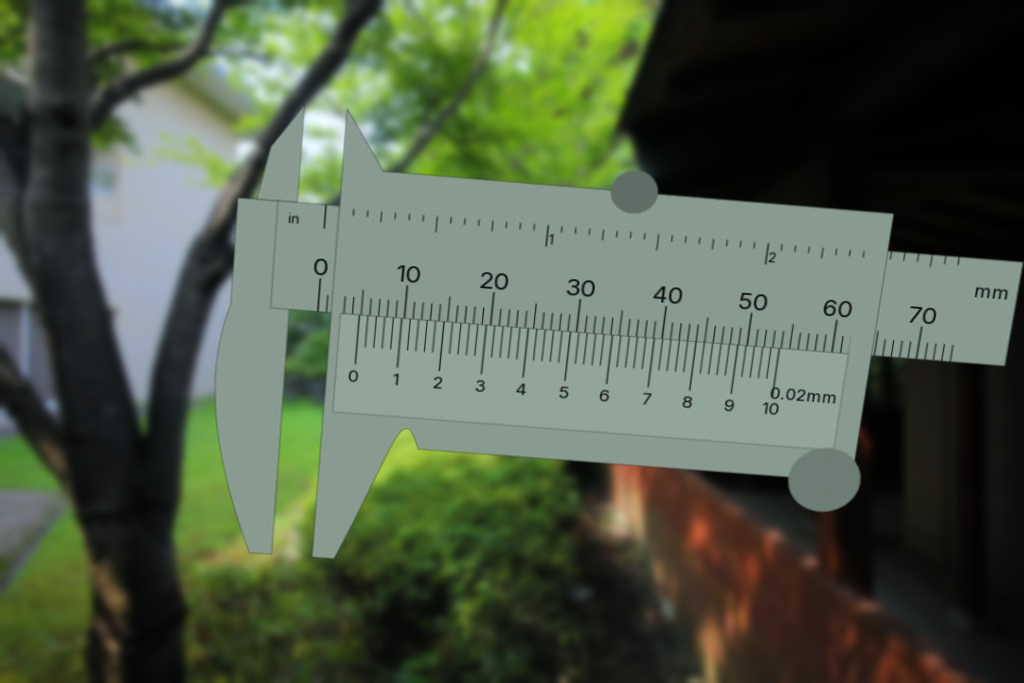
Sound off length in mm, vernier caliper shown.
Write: 4.8 mm
